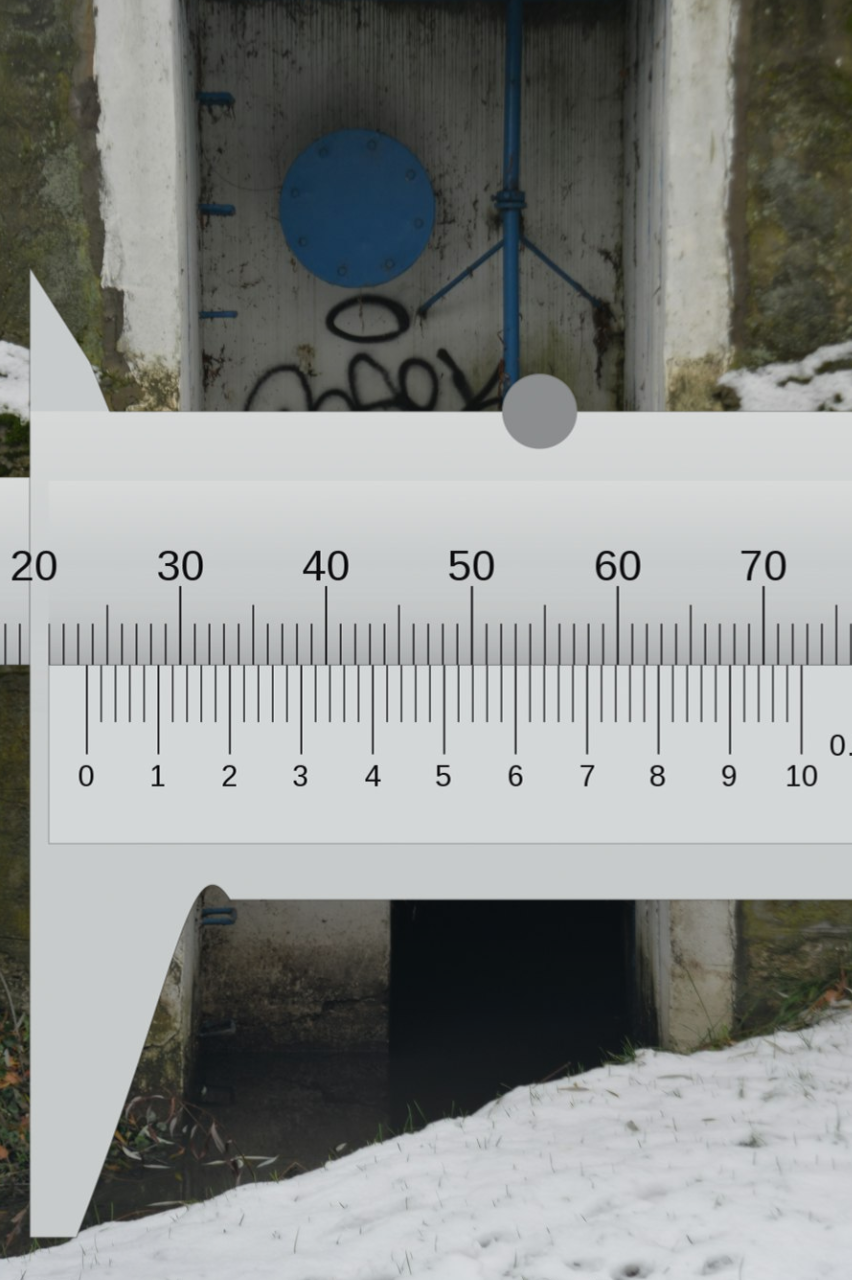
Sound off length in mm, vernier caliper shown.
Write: 23.6 mm
